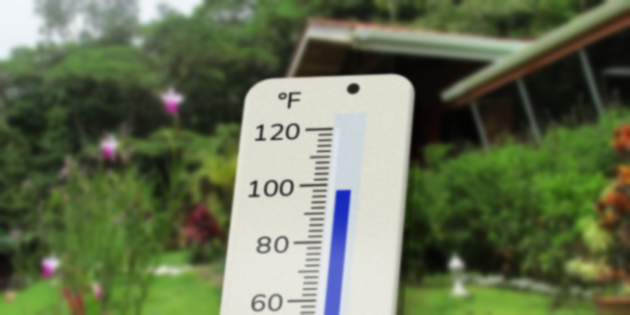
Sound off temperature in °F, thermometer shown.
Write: 98 °F
